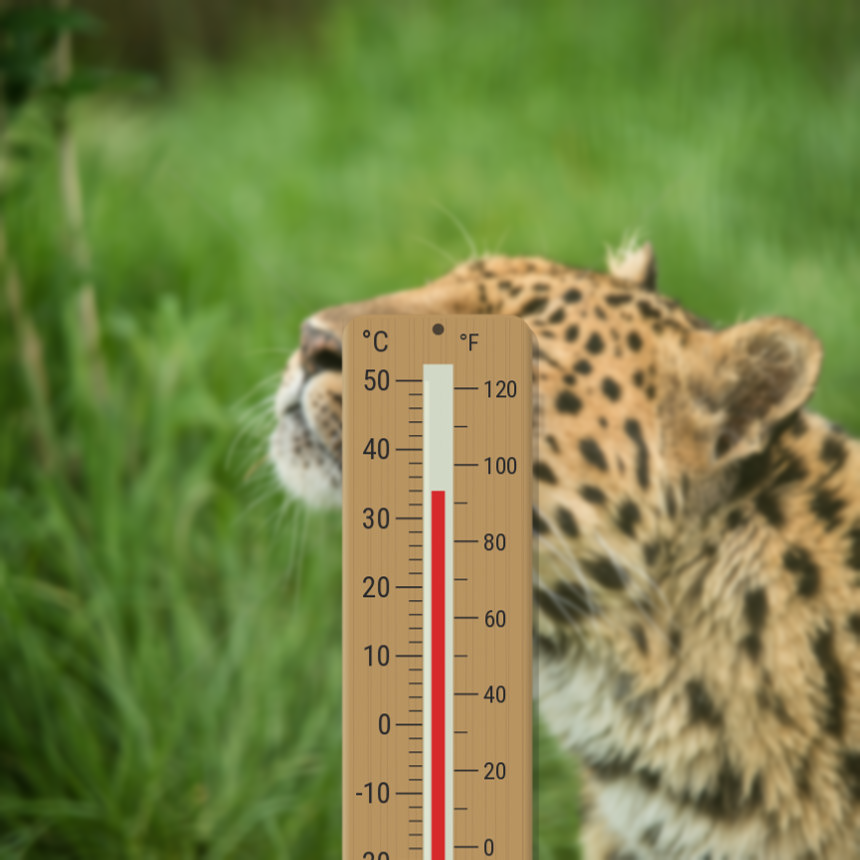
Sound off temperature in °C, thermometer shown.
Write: 34 °C
